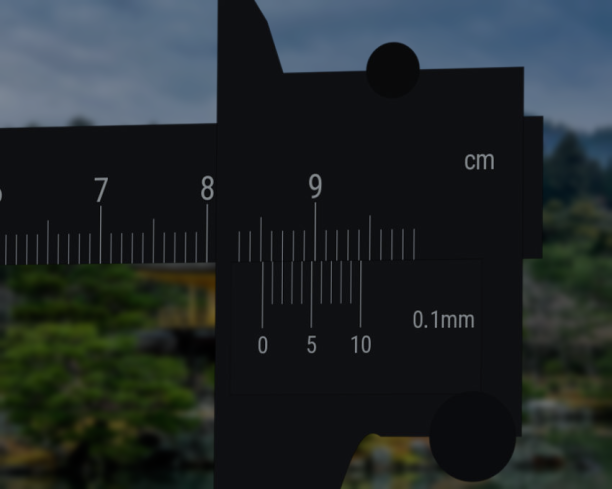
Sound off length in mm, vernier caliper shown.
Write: 85.2 mm
